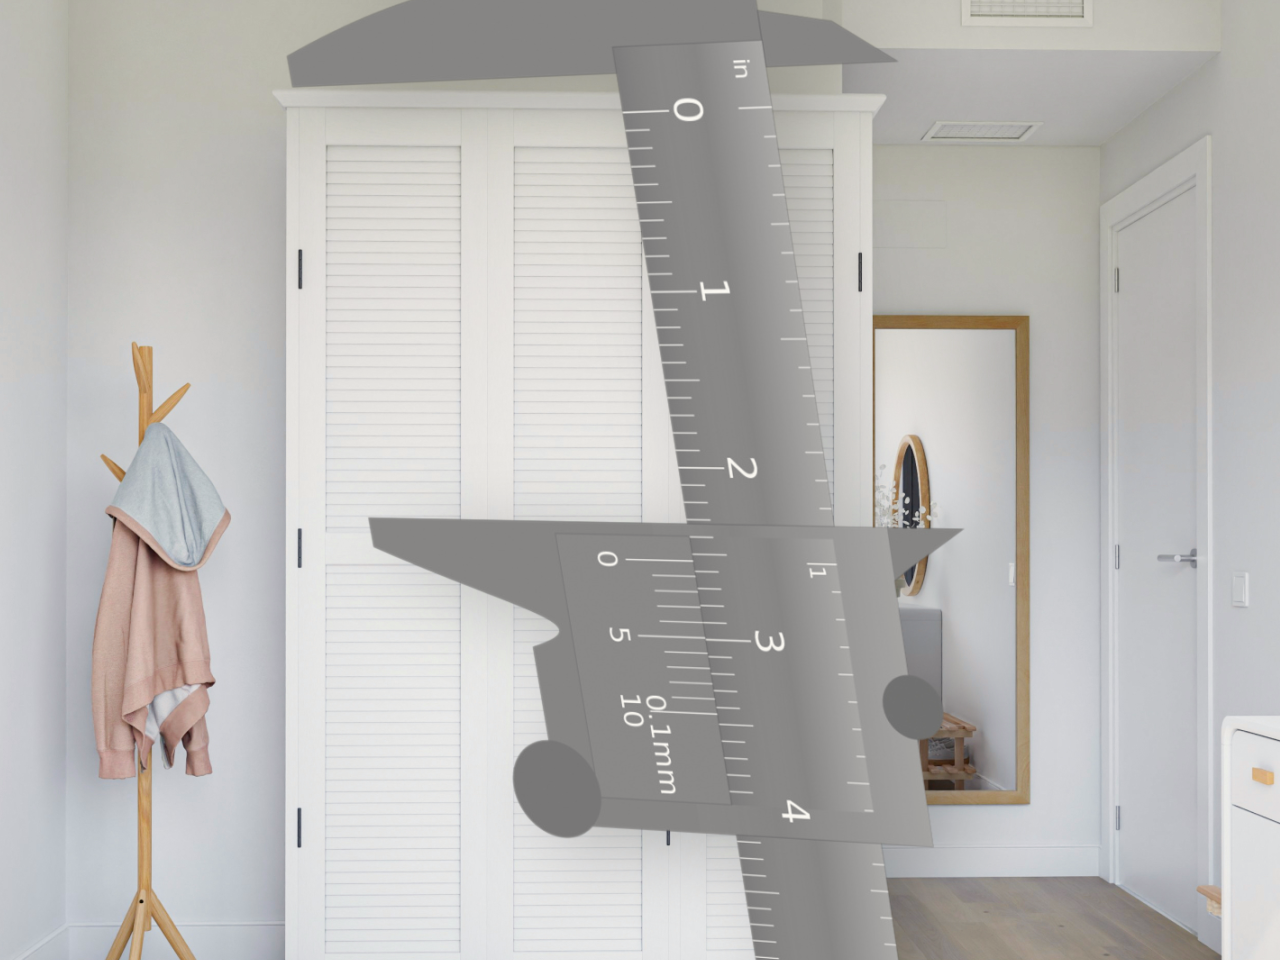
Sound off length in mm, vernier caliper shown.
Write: 25.4 mm
